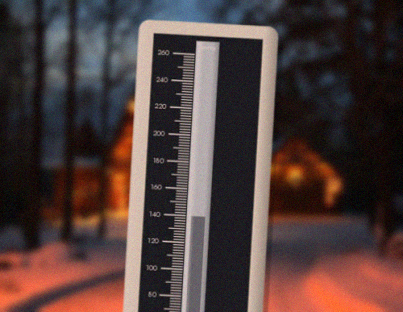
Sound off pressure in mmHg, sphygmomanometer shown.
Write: 140 mmHg
